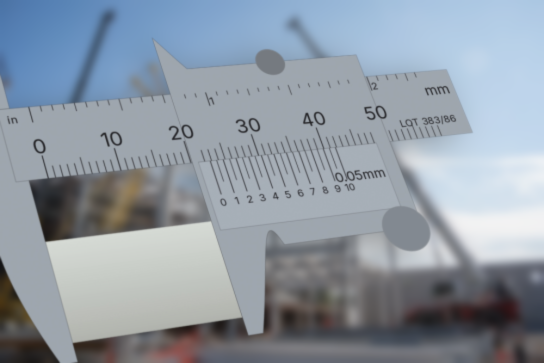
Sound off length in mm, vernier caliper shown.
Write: 22.8 mm
